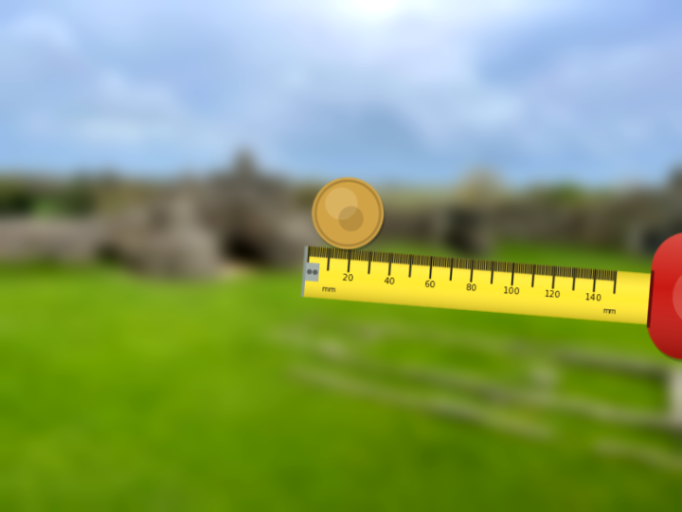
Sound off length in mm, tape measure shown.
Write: 35 mm
